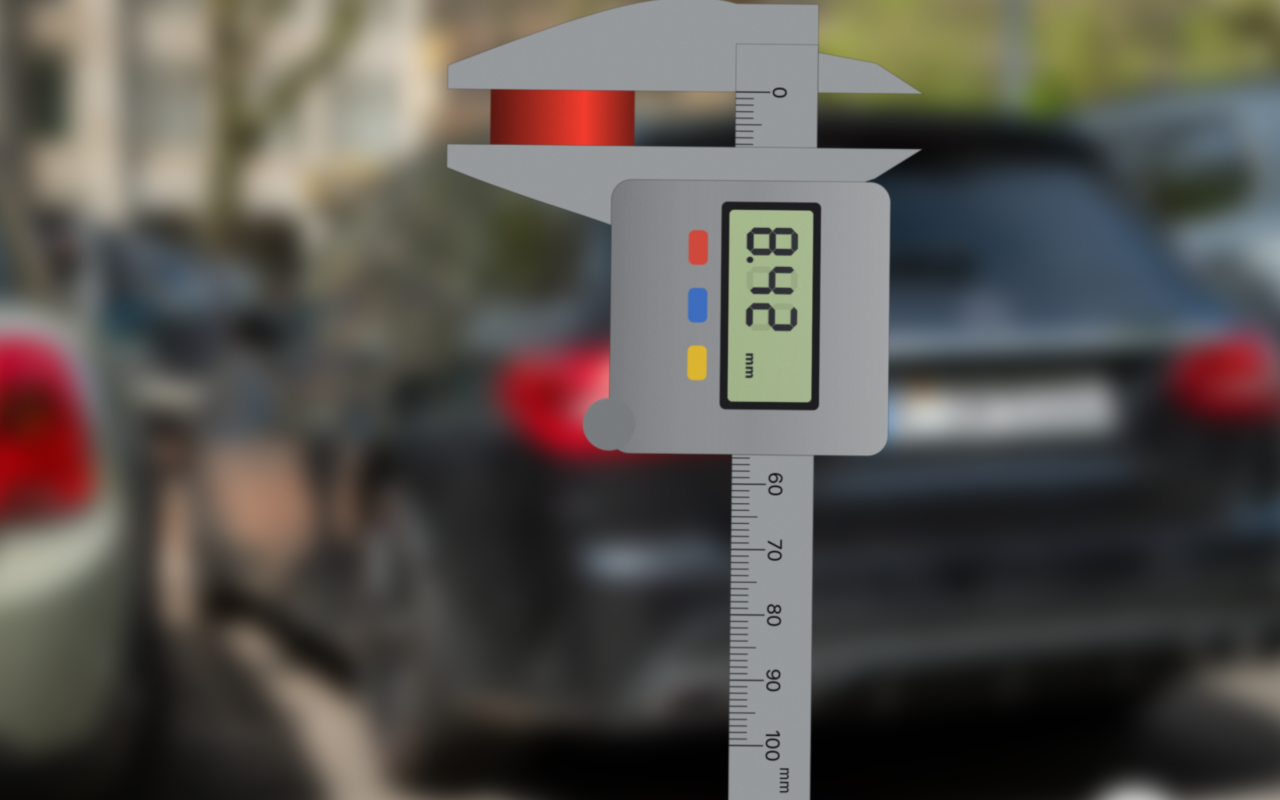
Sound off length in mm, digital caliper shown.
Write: 8.42 mm
